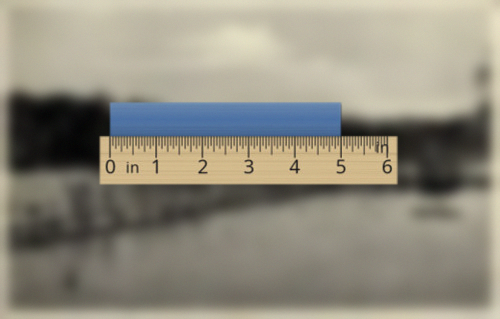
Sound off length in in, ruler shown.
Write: 5 in
